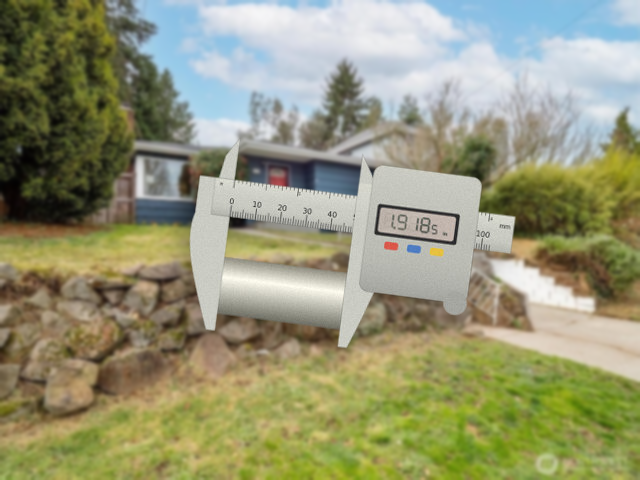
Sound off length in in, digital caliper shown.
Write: 1.9185 in
